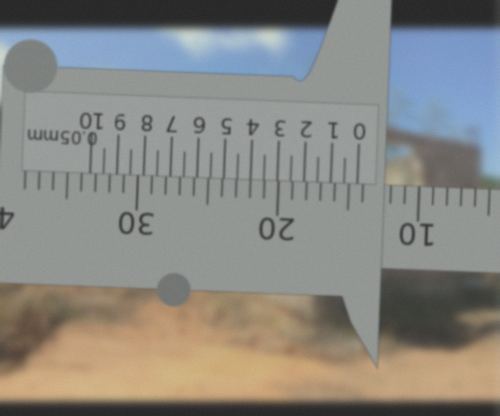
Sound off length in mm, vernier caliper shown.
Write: 14.4 mm
